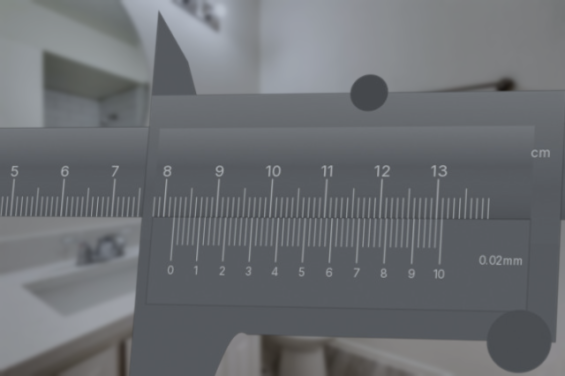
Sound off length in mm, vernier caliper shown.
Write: 82.0 mm
